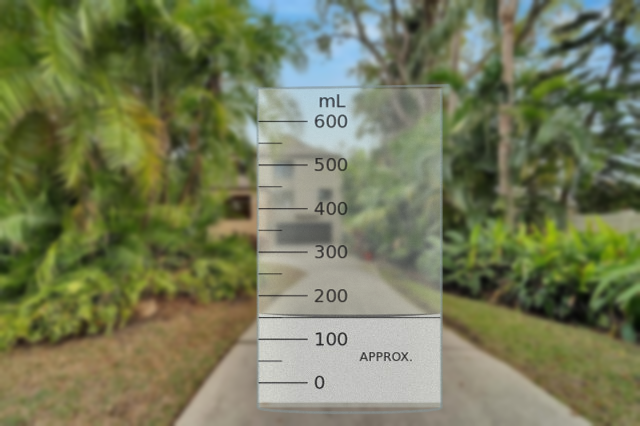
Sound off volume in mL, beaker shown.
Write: 150 mL
